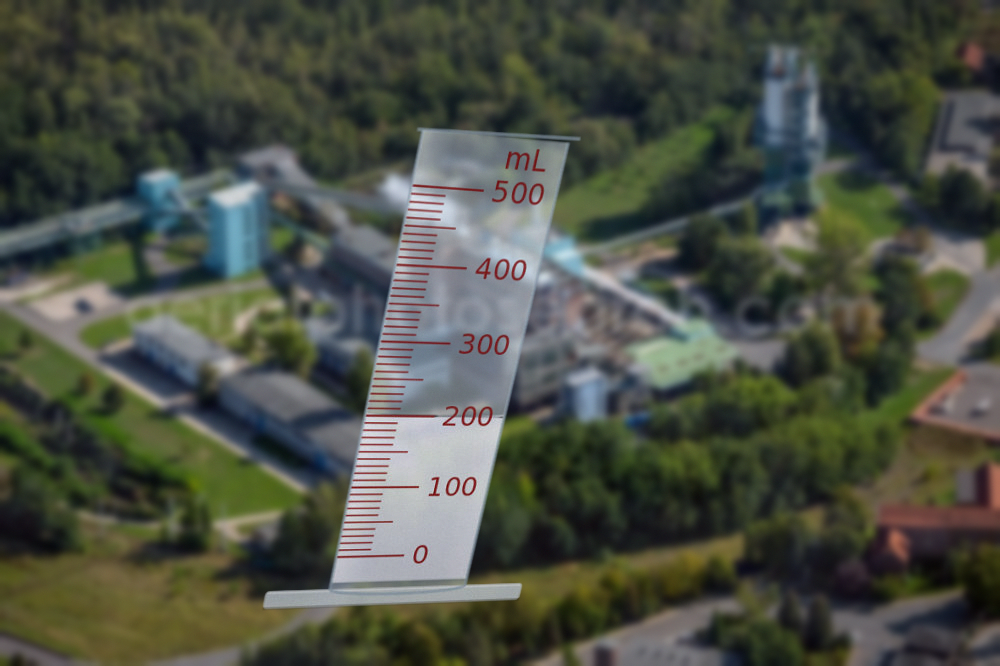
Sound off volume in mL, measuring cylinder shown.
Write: 200 mL
